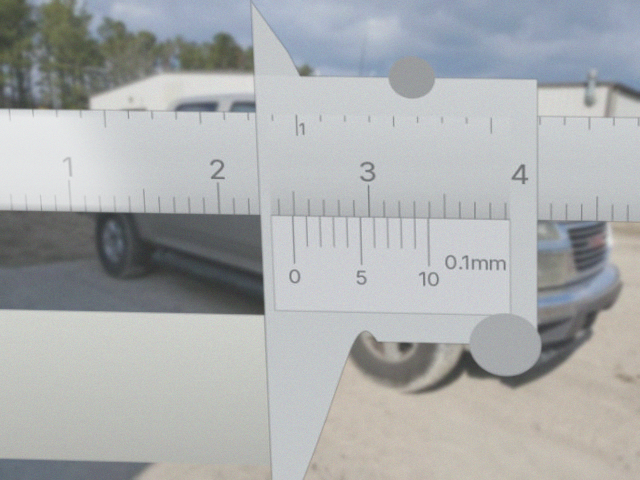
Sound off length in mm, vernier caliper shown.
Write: 24.9 mm
